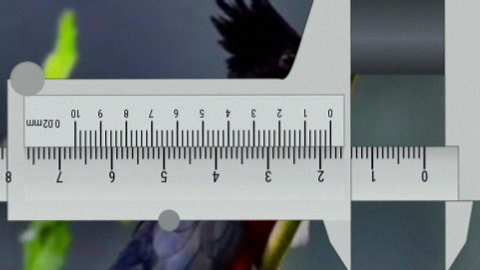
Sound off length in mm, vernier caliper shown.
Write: 18.0 mm
